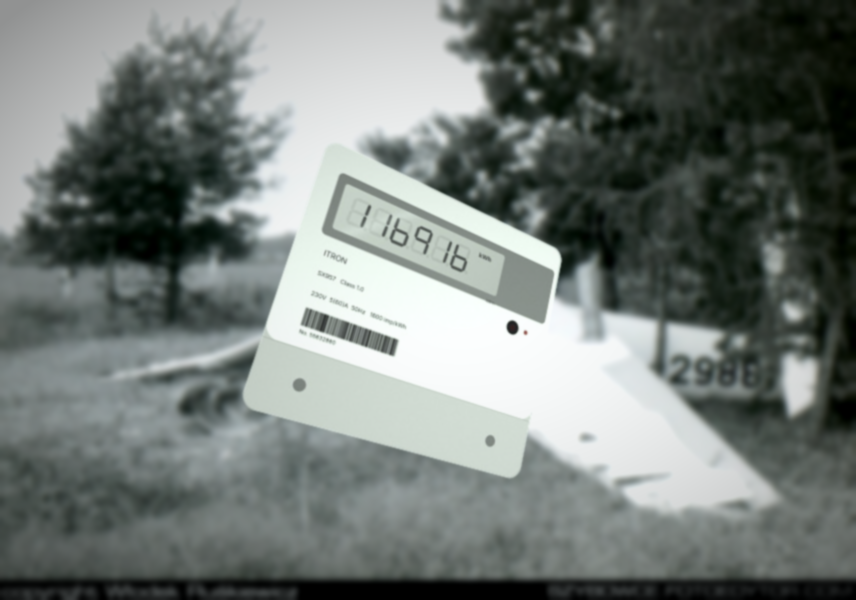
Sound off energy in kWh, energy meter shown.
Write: 116916 kWh
